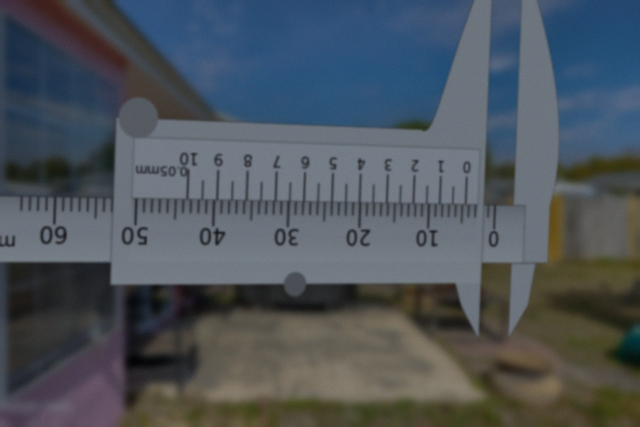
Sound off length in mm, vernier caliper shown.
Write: 4.5 mm
